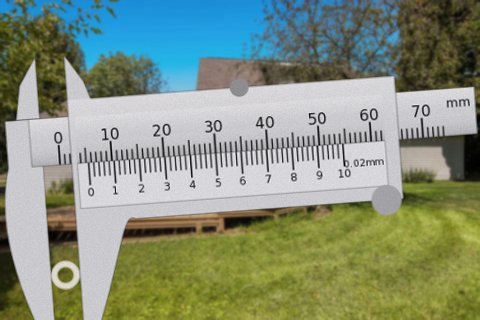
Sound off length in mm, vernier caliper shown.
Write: 5.5 mm
